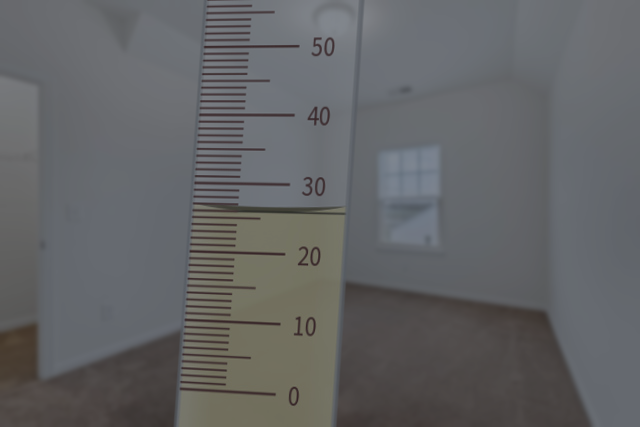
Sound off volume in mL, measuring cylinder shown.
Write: 26 mL
